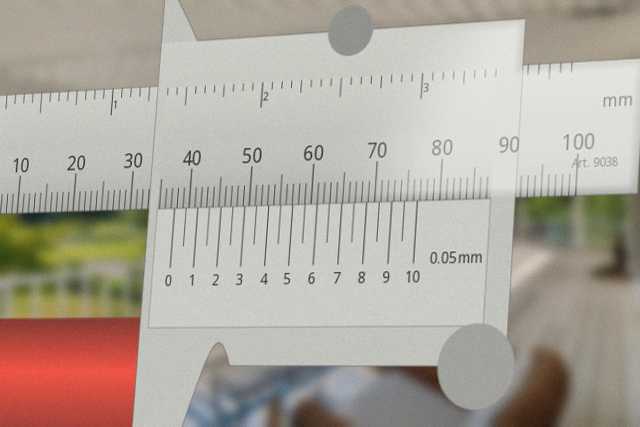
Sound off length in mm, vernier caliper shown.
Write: 37.6 mm
